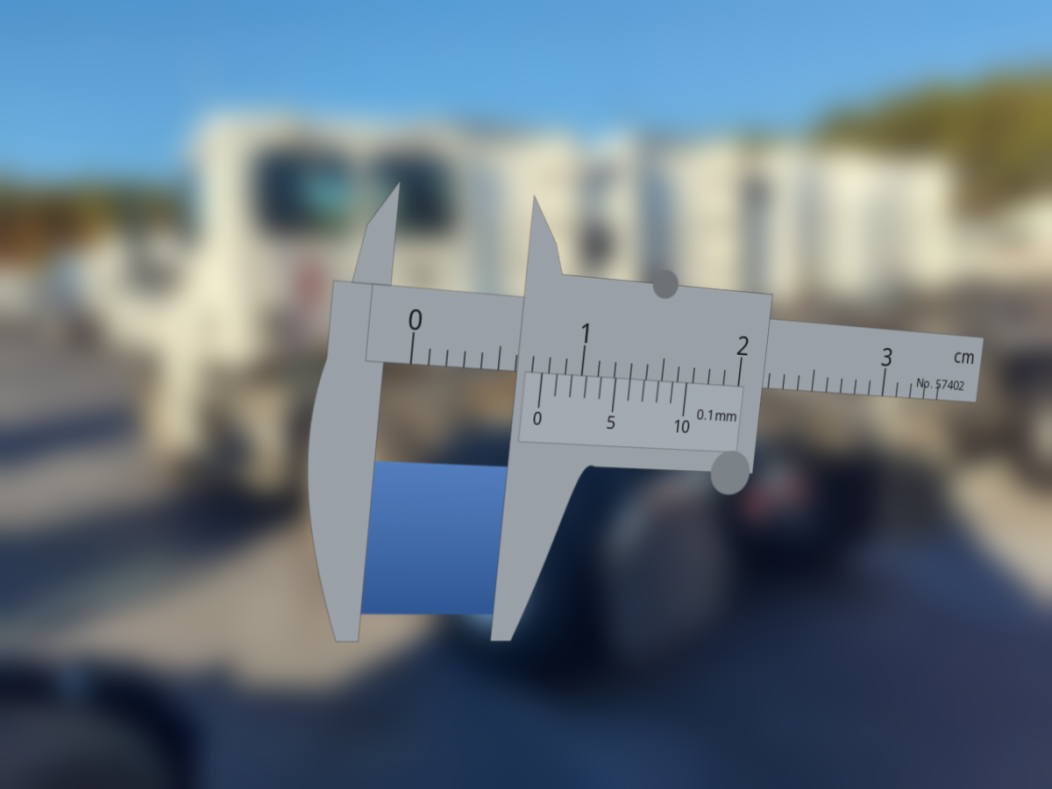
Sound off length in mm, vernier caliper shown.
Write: 7.6 mm
